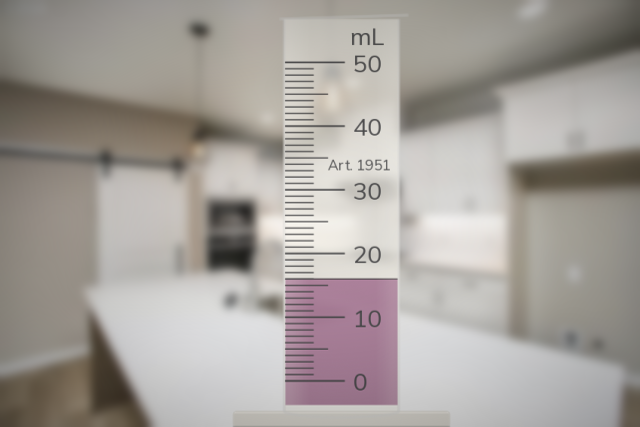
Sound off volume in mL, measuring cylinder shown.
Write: 16 mL
